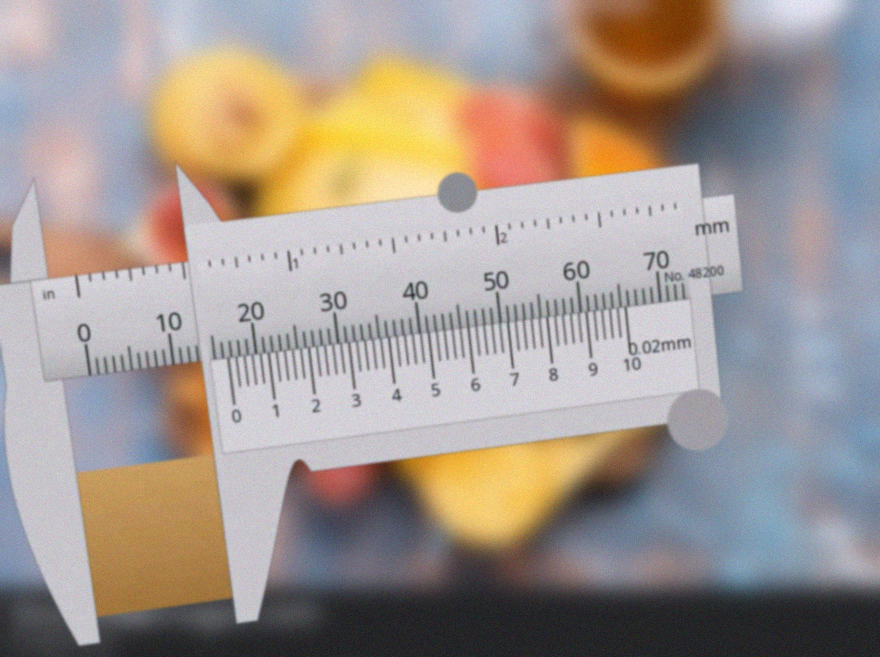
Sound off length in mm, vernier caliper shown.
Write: 16.6 mm
